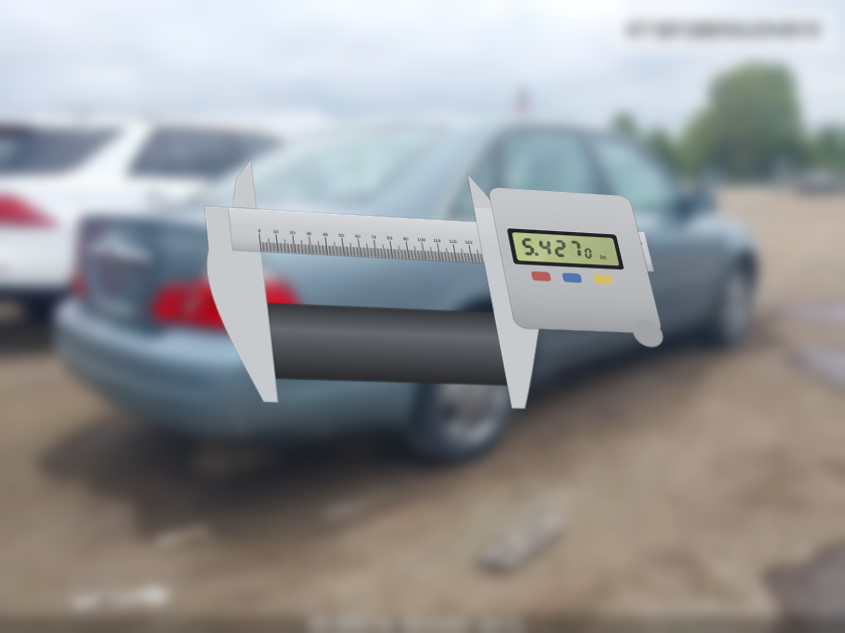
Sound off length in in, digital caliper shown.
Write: 5.4270 in
